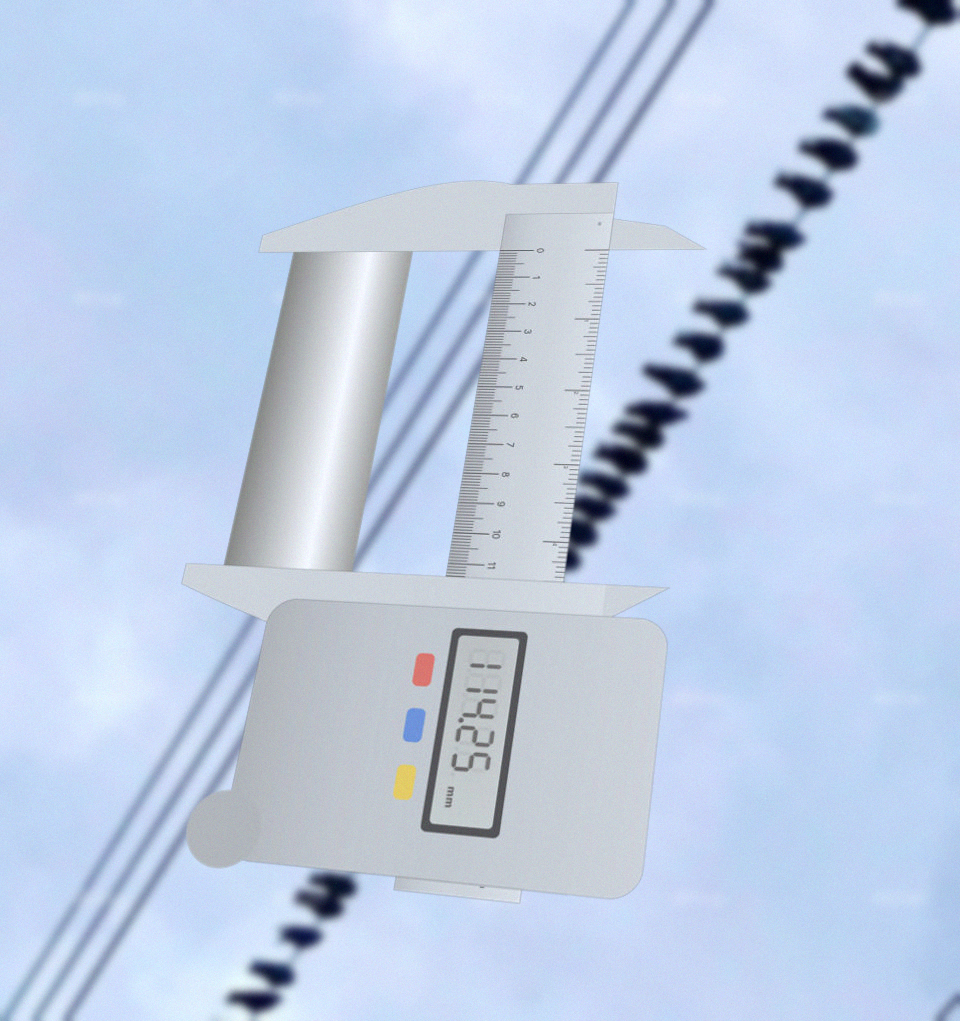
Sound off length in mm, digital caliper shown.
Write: 114.25 mm
